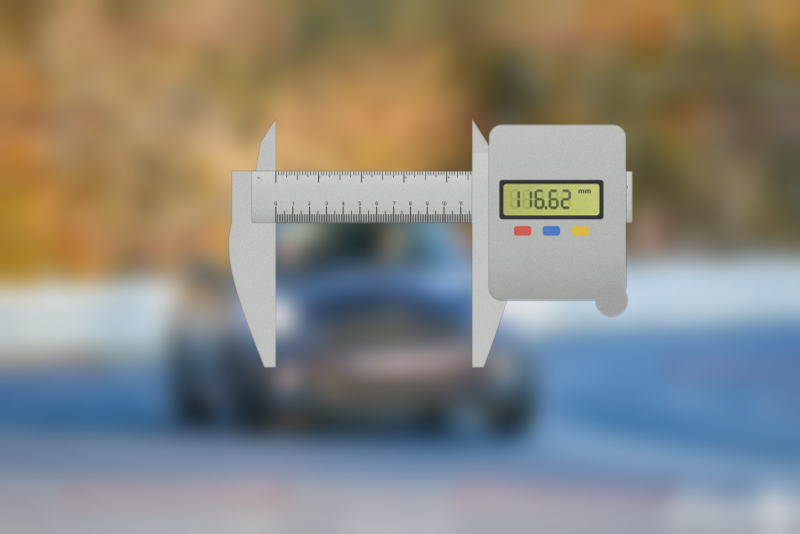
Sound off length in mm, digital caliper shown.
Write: 116.62 mm
